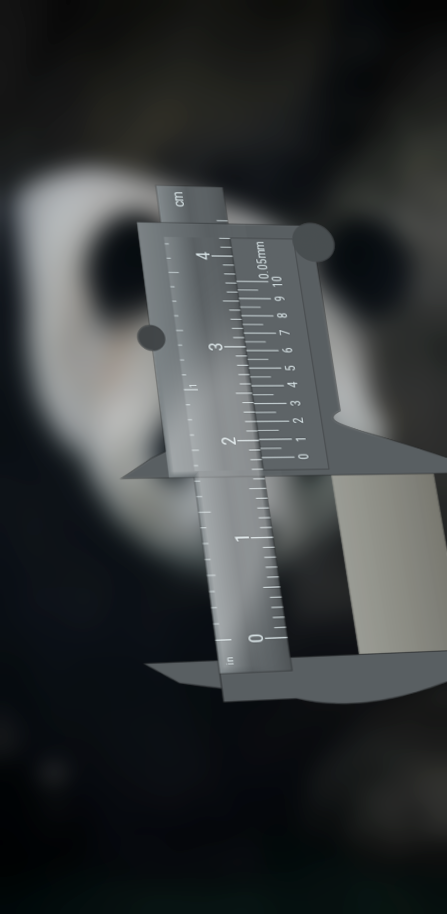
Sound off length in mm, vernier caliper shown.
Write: 18.2 mm
